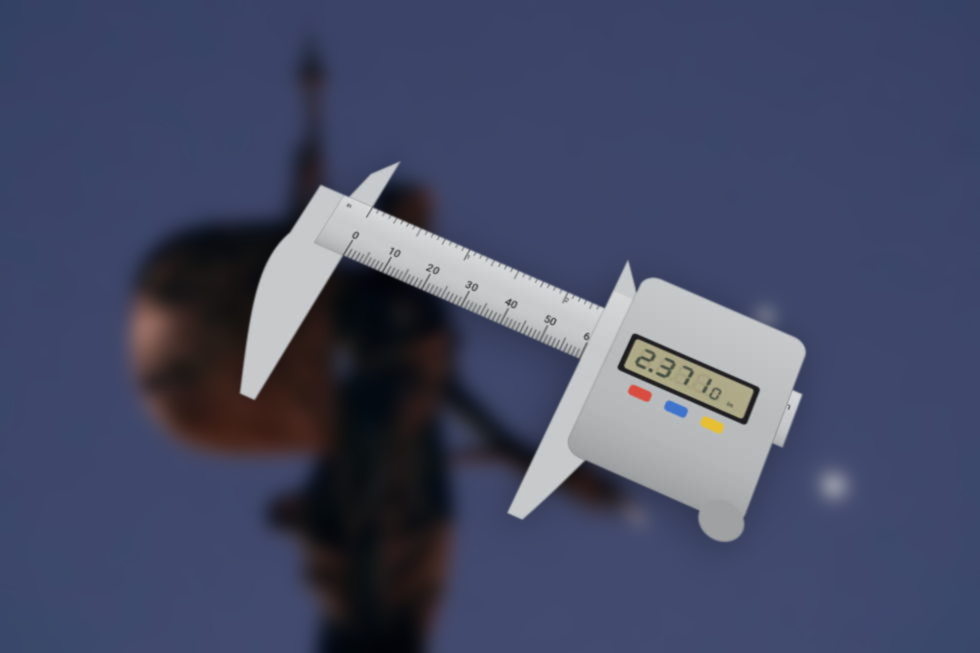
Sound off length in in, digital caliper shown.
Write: 2.3710 in
